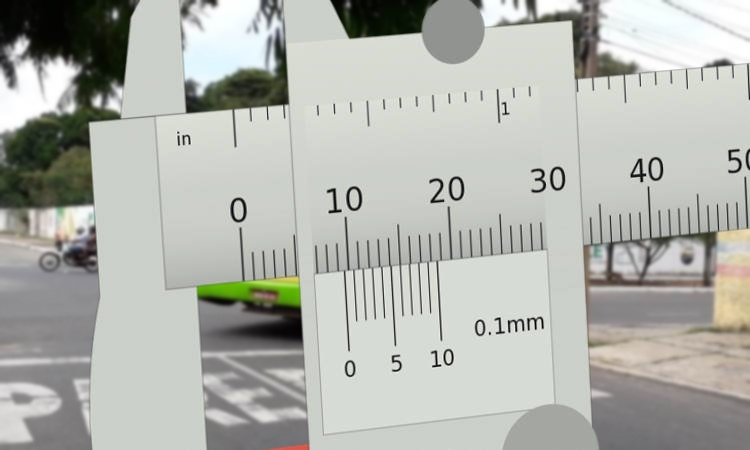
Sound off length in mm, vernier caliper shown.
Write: 9.6 mm
